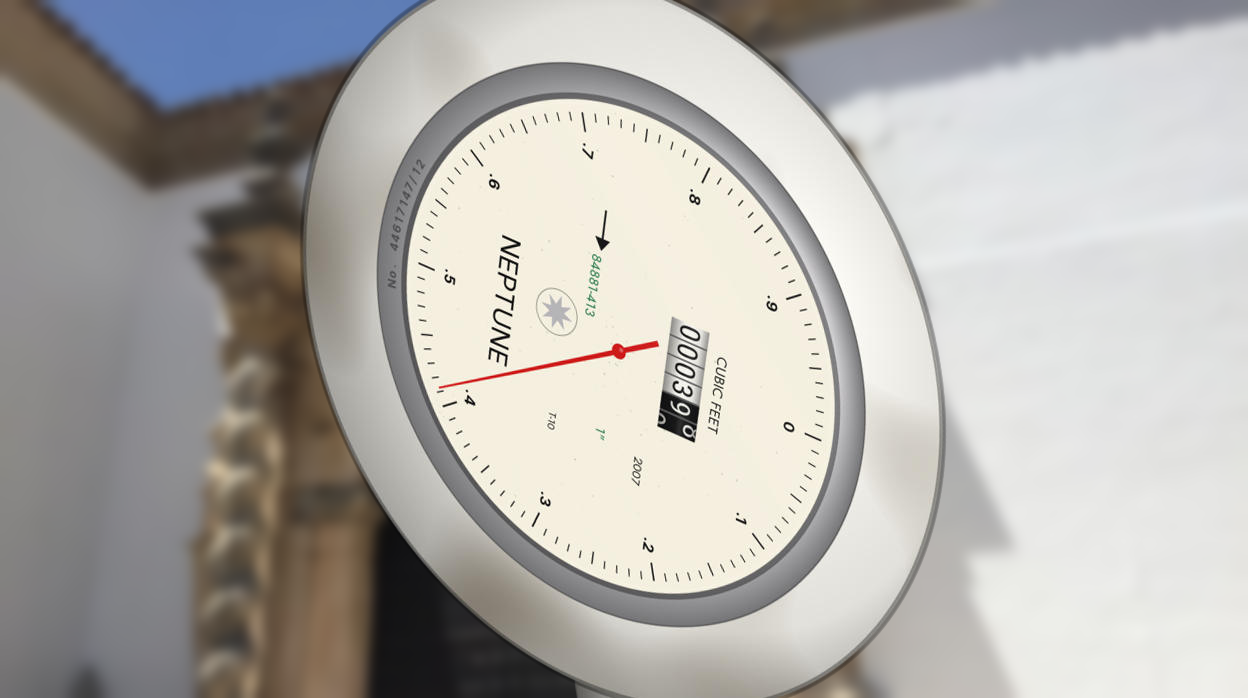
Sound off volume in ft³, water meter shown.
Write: 398.41 ft³
